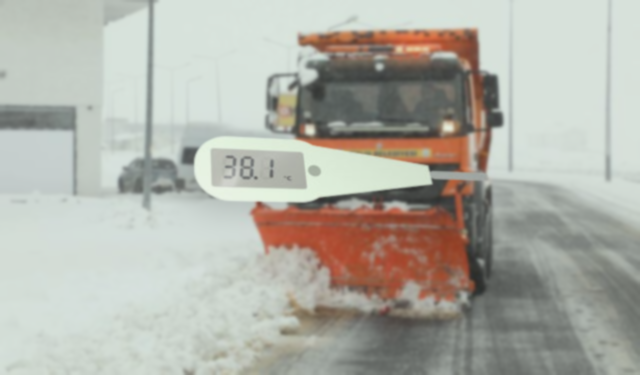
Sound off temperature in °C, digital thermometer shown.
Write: 38.1 °C
